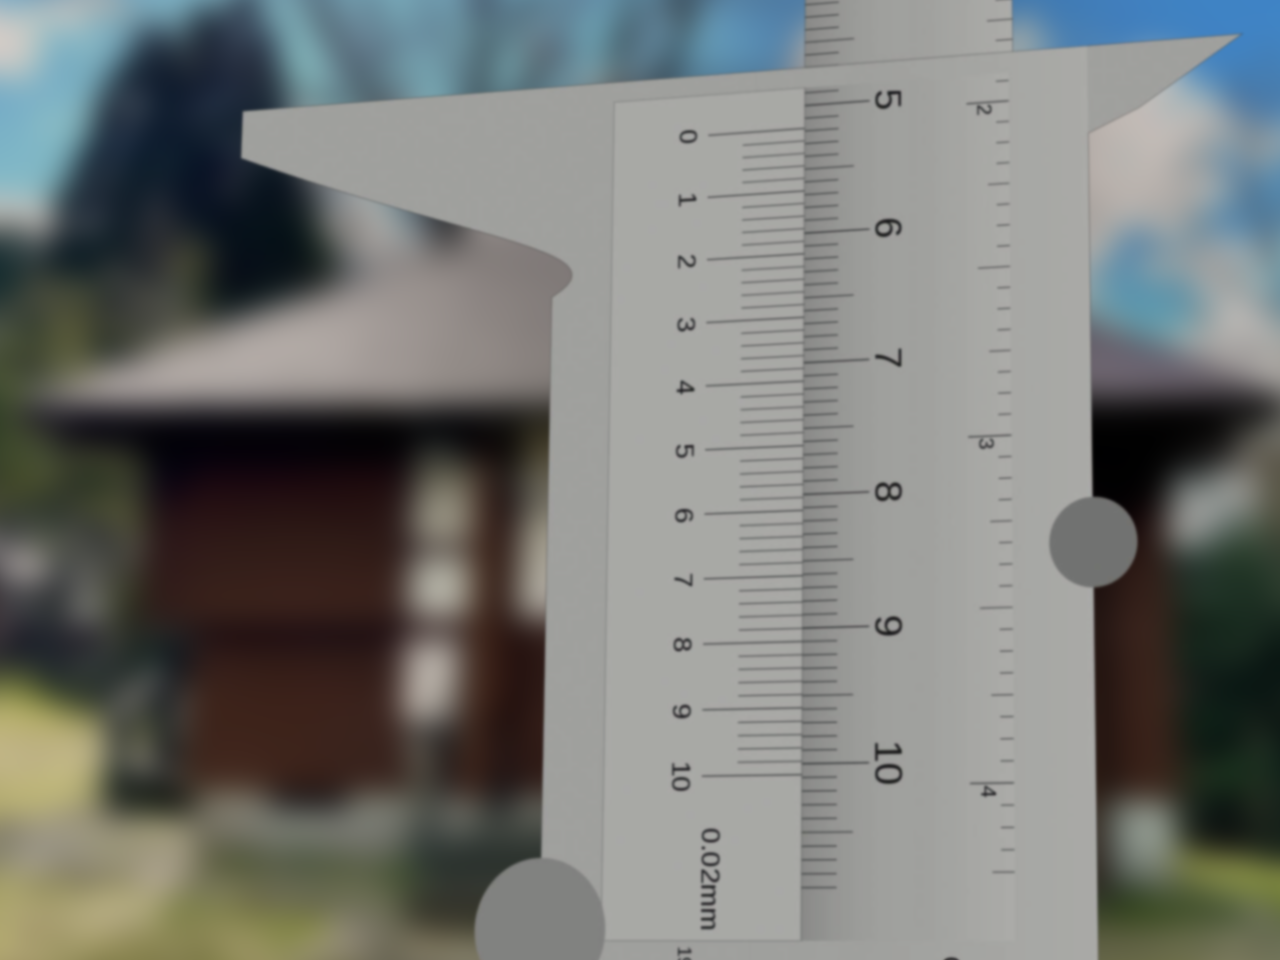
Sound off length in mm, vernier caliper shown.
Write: 51.8 mm
